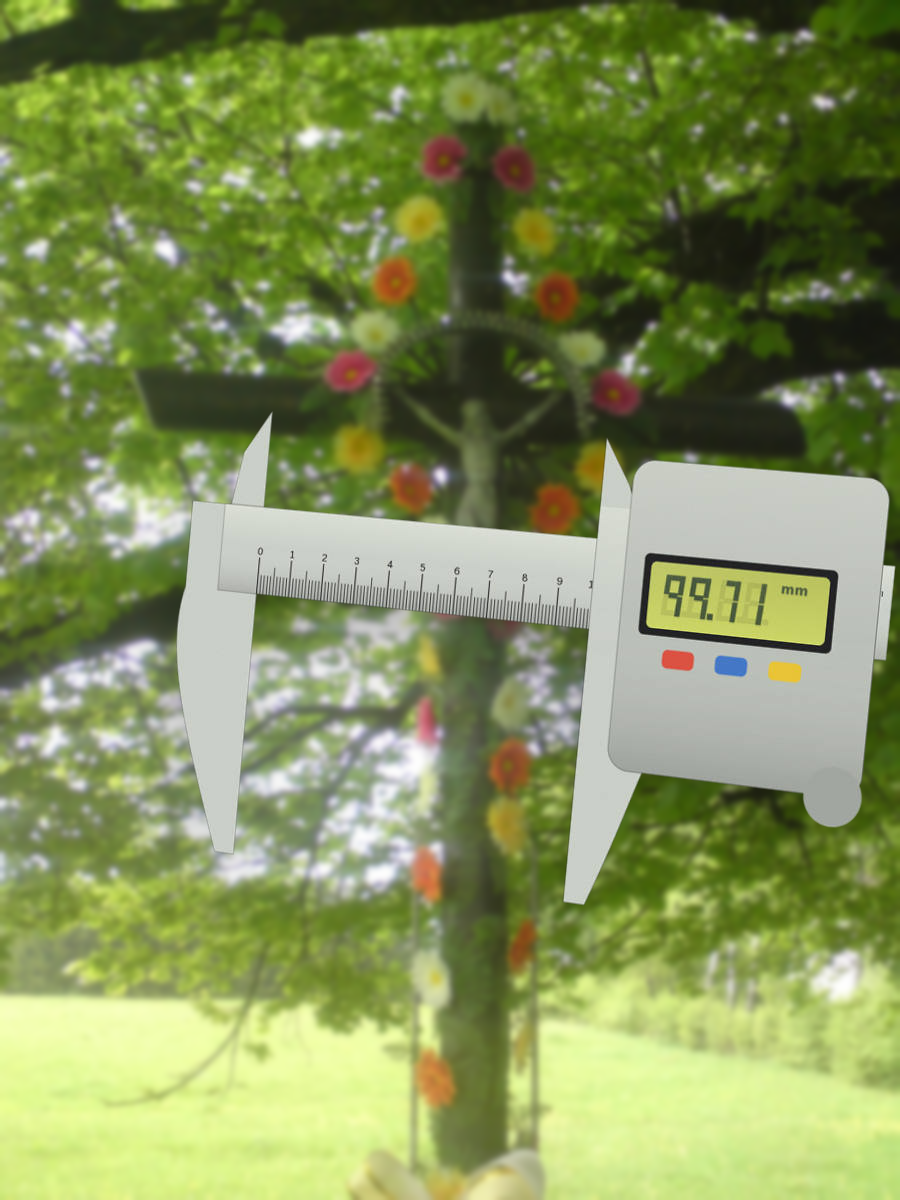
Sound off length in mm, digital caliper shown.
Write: 99.71 mm
